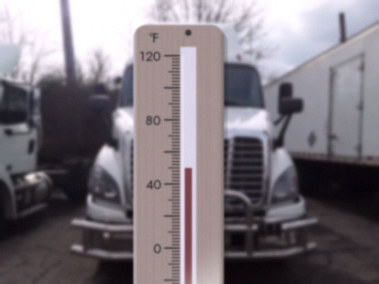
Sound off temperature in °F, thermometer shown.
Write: 50 °F
